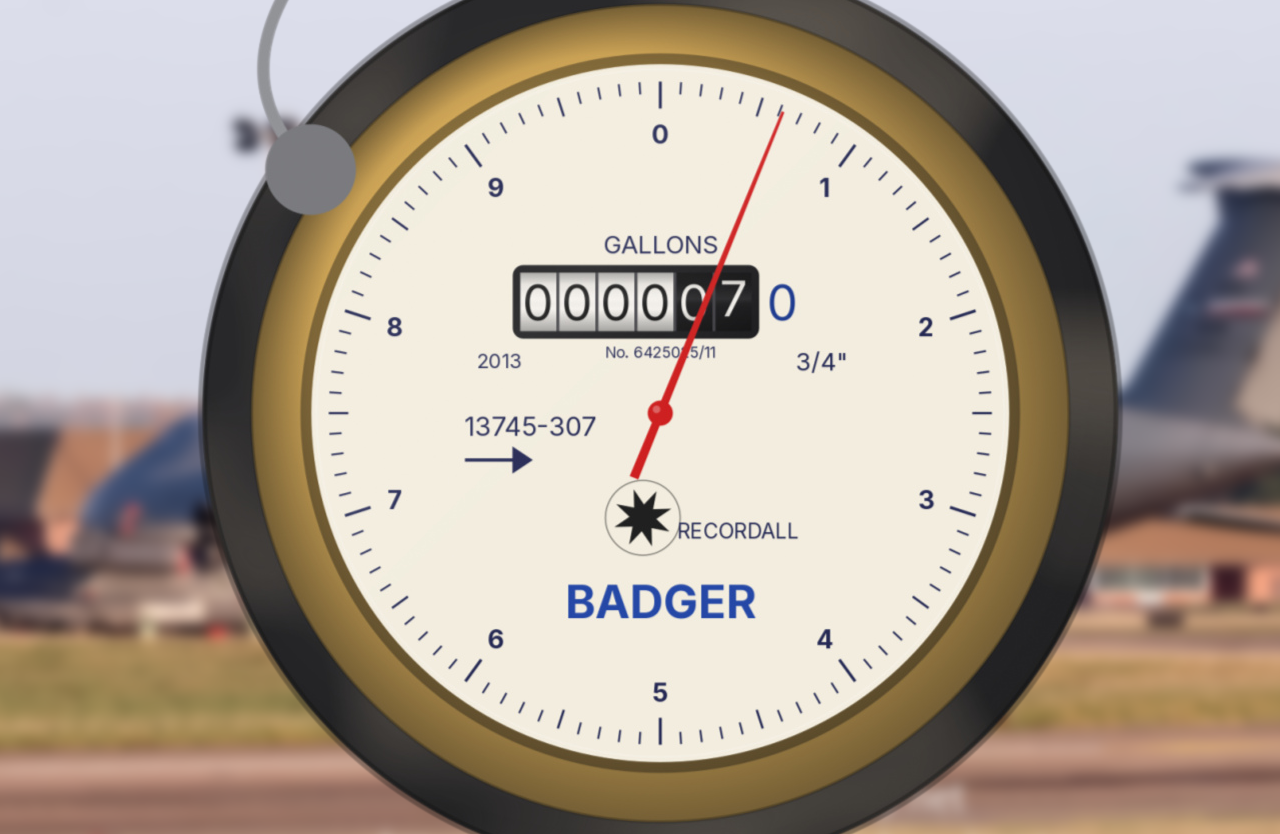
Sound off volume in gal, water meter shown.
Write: 70.6 gal
